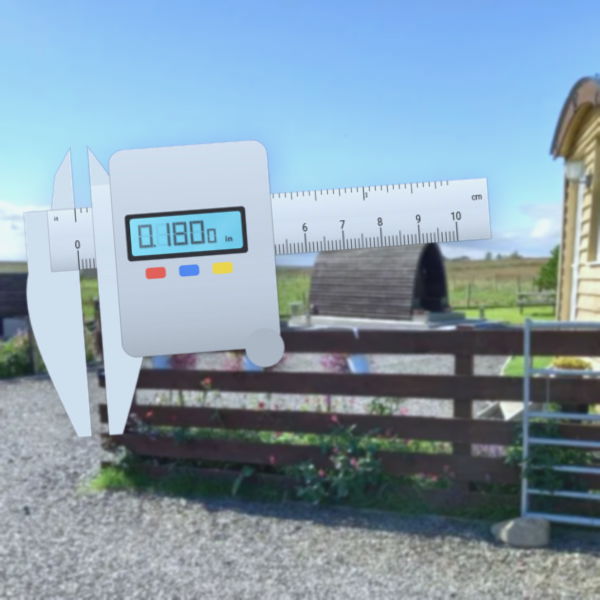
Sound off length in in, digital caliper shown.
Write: 0.1800 in
